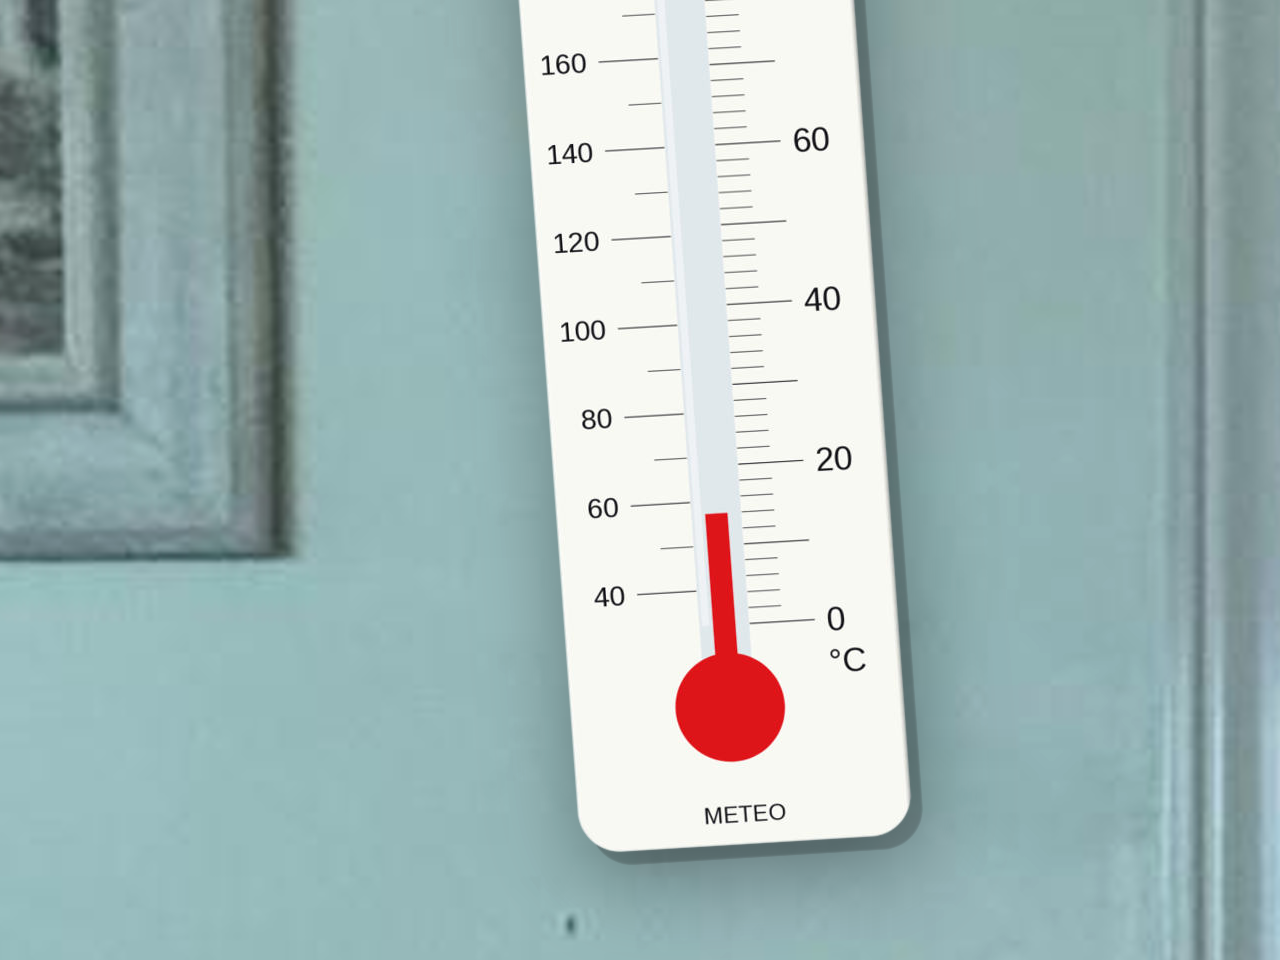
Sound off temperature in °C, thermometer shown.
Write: 14 °C
